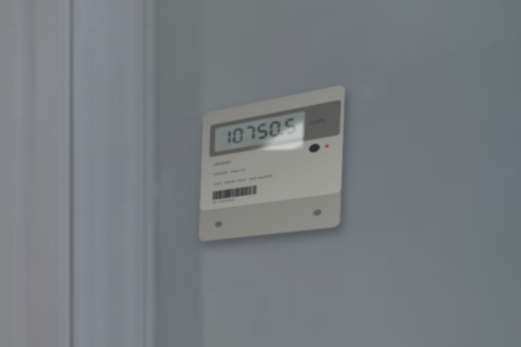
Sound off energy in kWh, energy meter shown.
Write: 10750.5 kWh
